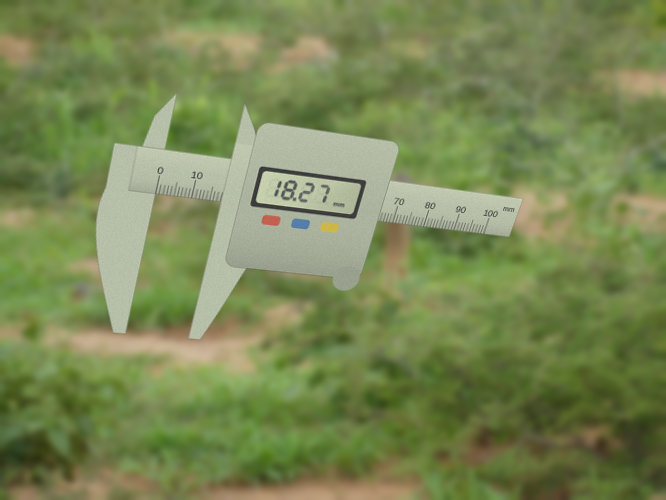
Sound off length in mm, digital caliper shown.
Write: 18.27 mm
